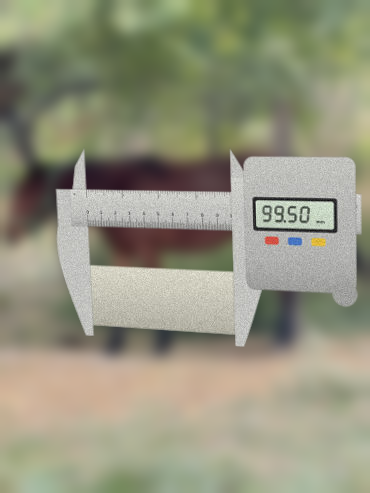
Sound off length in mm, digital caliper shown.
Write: 99.50 mm
